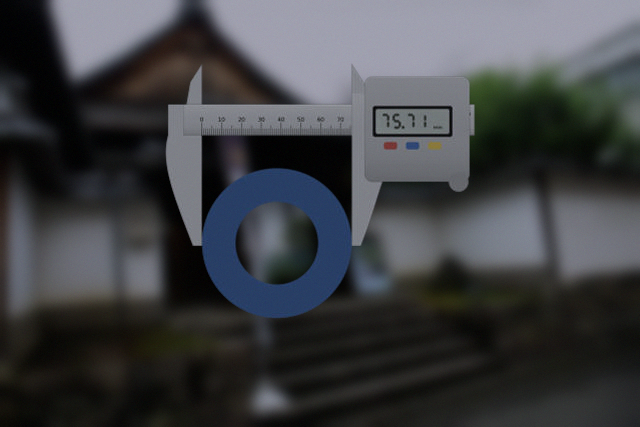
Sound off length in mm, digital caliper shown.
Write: 75.71 mm
